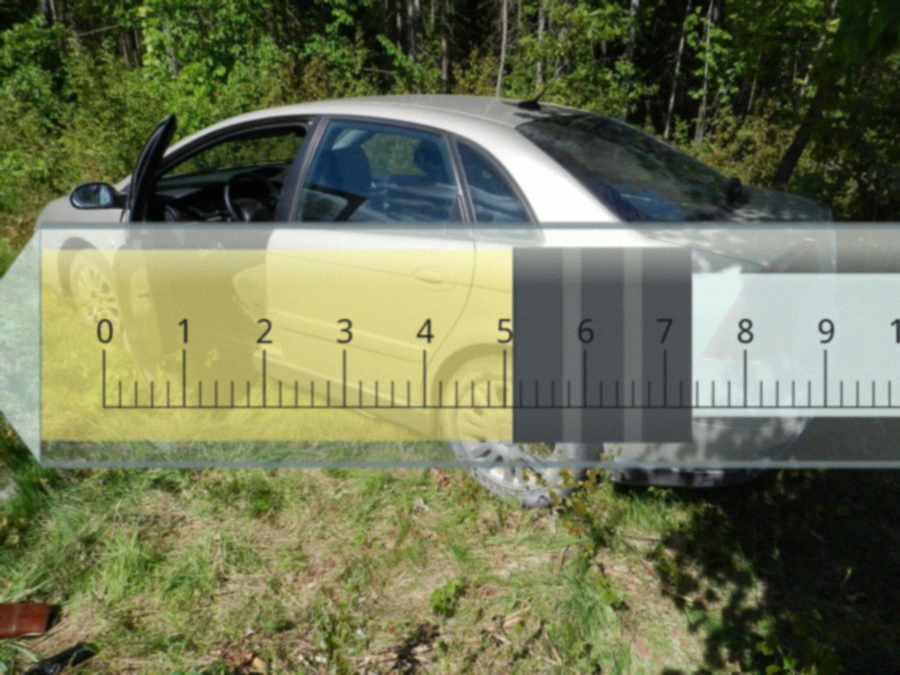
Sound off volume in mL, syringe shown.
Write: 5.1 mL
